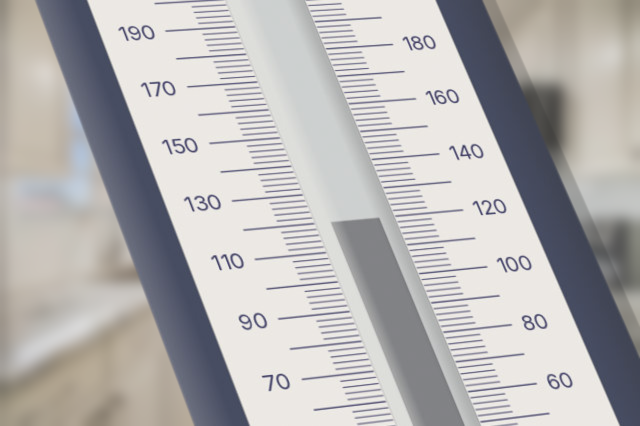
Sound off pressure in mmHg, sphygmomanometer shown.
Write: 120 mmHg
